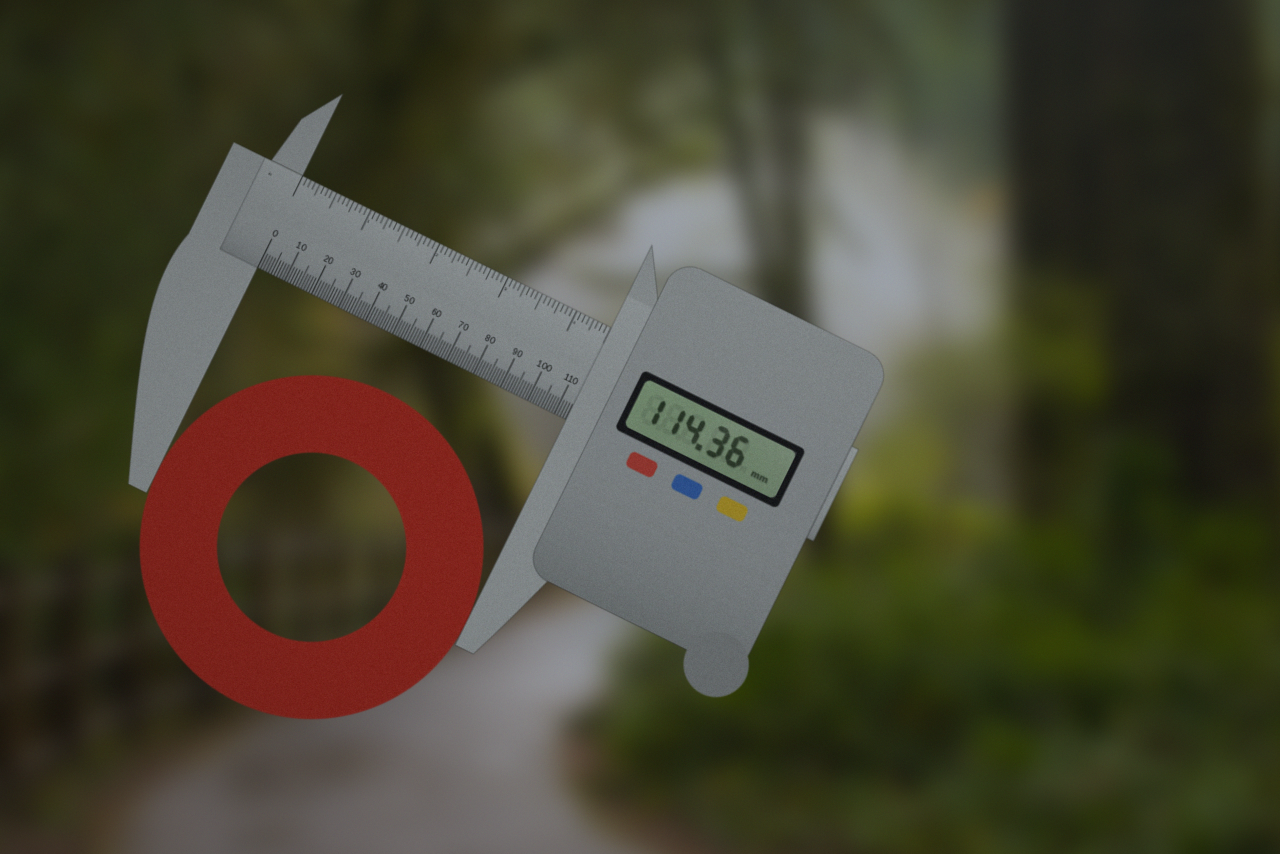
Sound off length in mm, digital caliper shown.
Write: 114.36 mm
